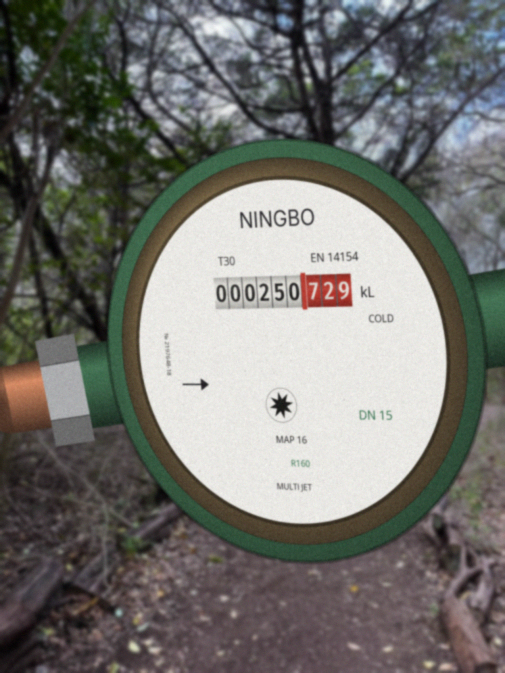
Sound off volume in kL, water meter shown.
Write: 250.729 kL
